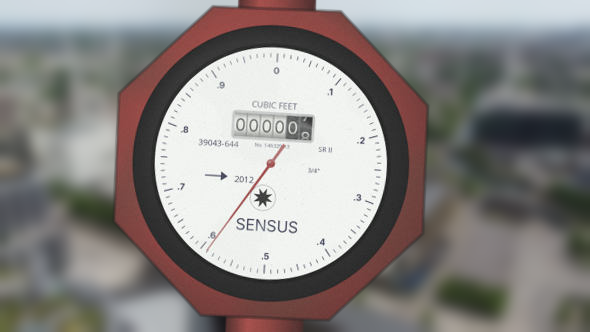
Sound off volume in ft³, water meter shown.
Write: 7.59 ft³
